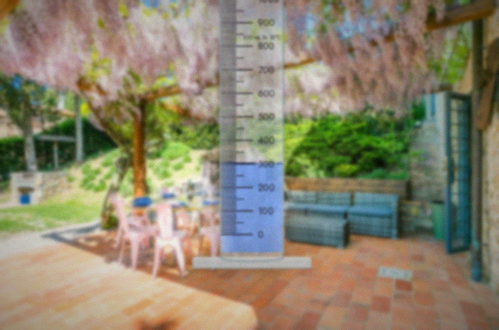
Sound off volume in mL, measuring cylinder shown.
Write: 300 mL
